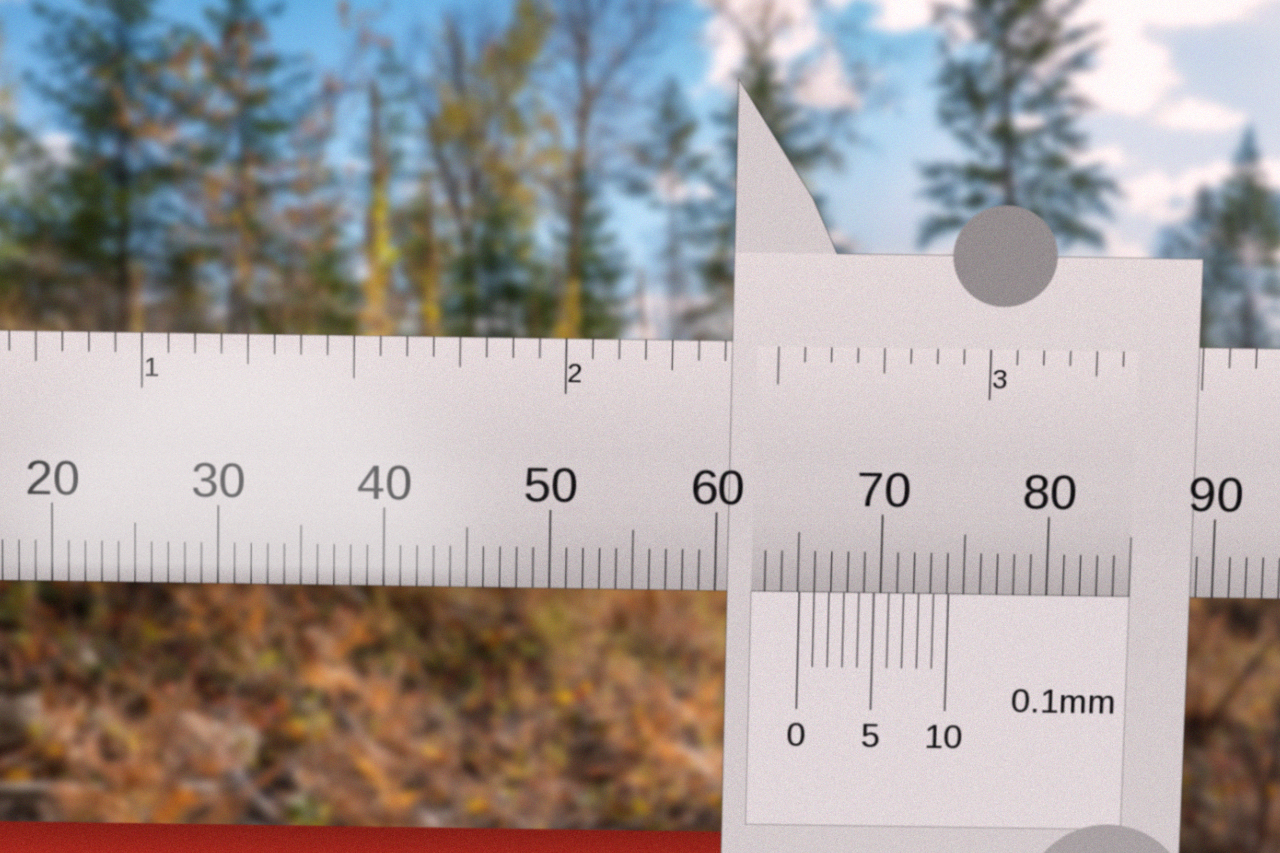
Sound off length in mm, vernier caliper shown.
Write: 65.1 mm
